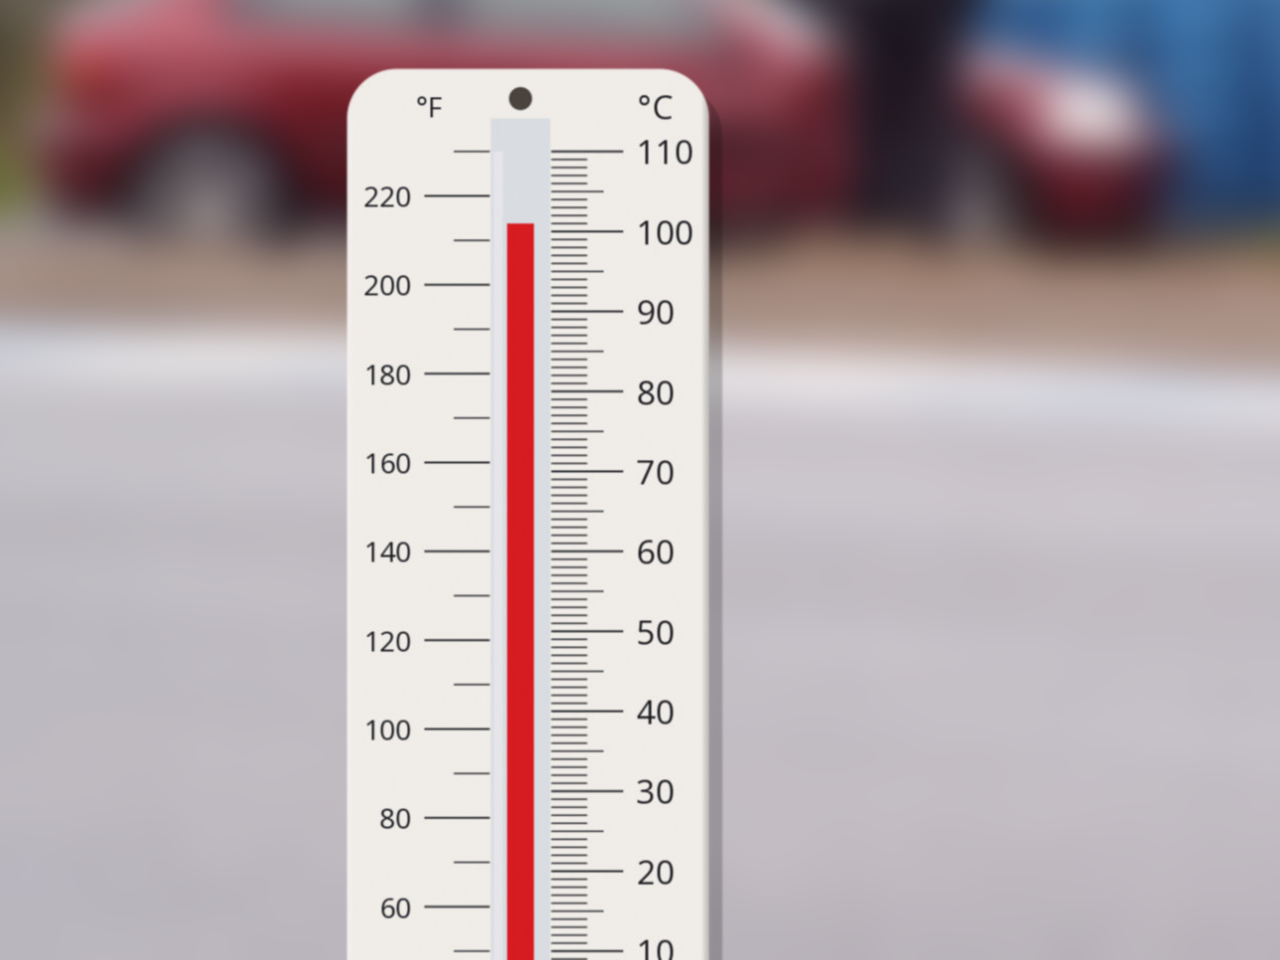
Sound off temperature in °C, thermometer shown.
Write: 101 °C
